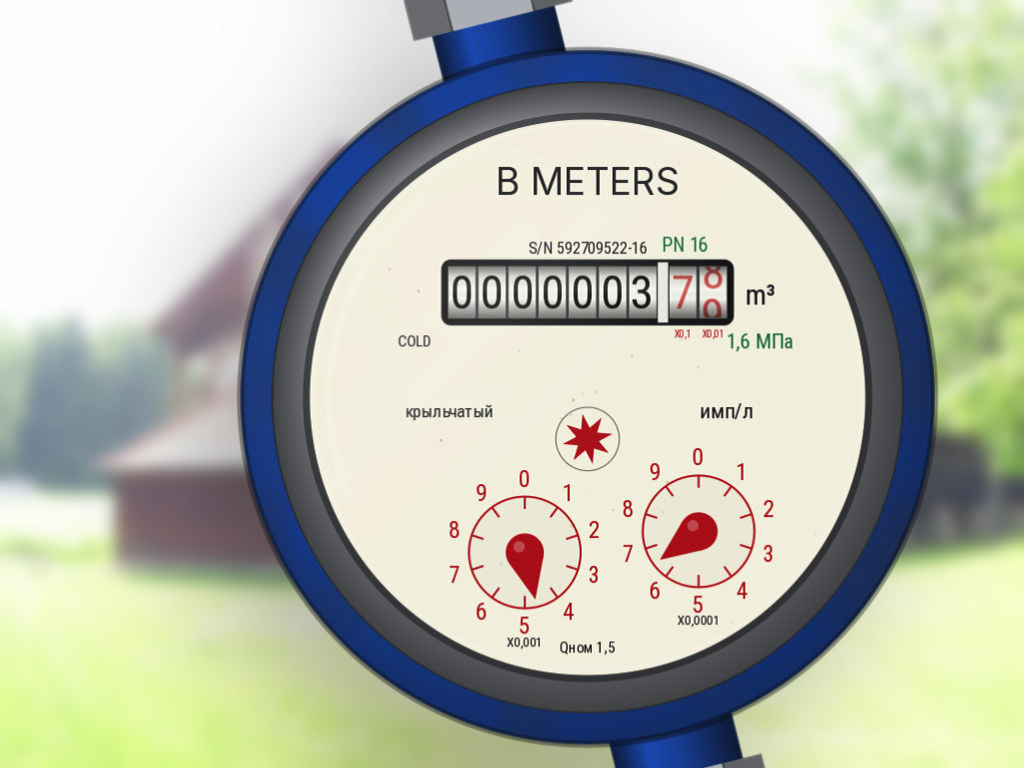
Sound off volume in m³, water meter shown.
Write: 3.7846 m³
